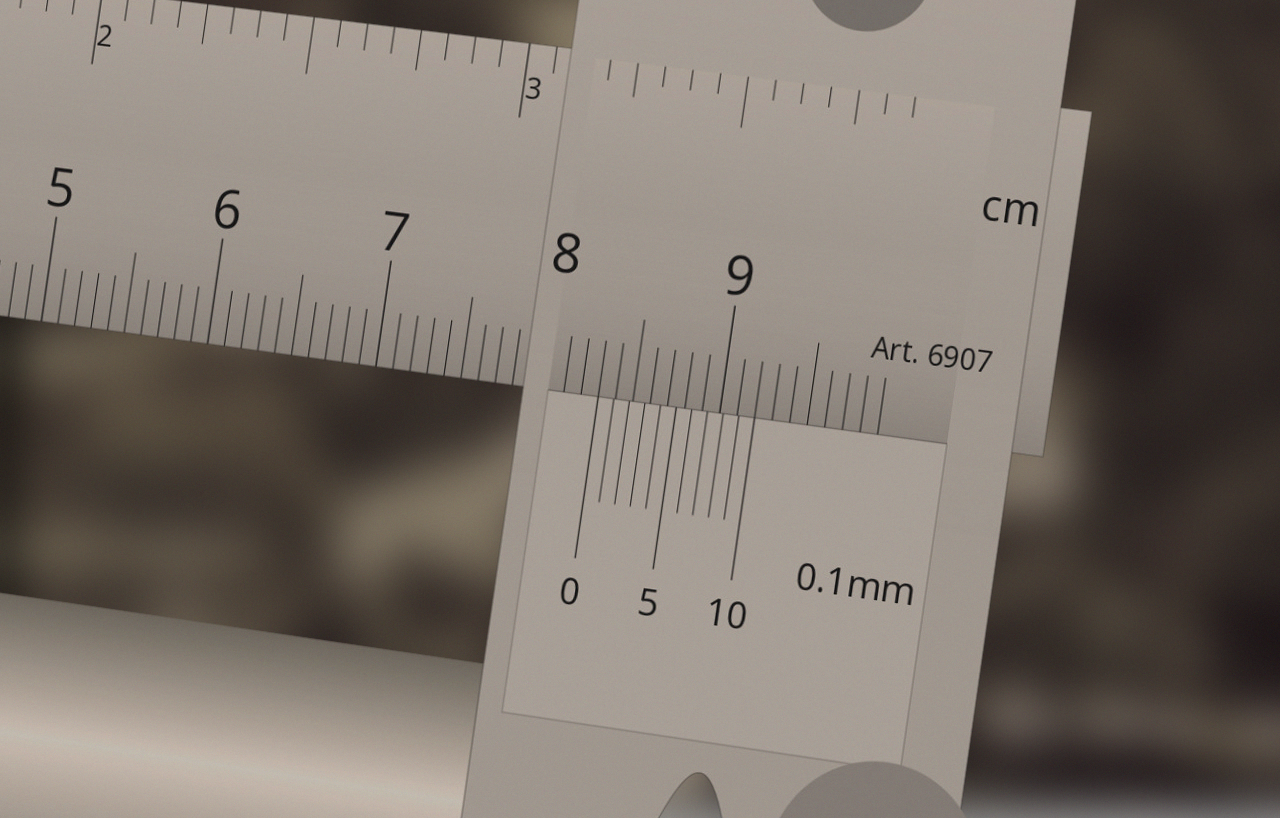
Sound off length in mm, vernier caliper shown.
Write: 83.0 mm
